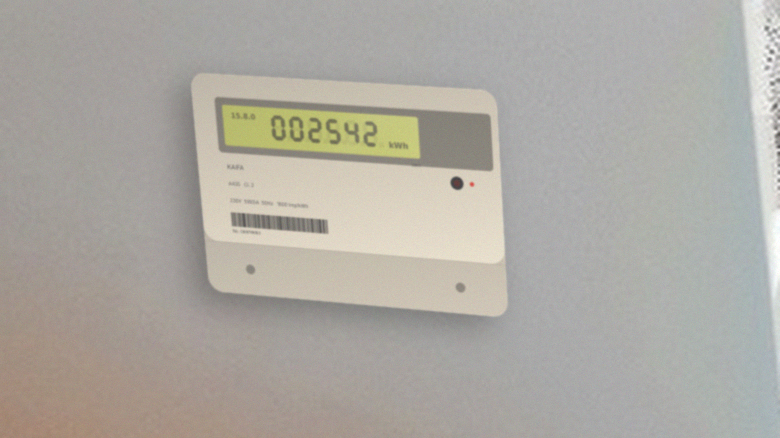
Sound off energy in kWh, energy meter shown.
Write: 2542 kWh
